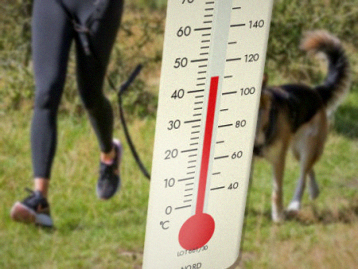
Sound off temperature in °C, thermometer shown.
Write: 44 °C
